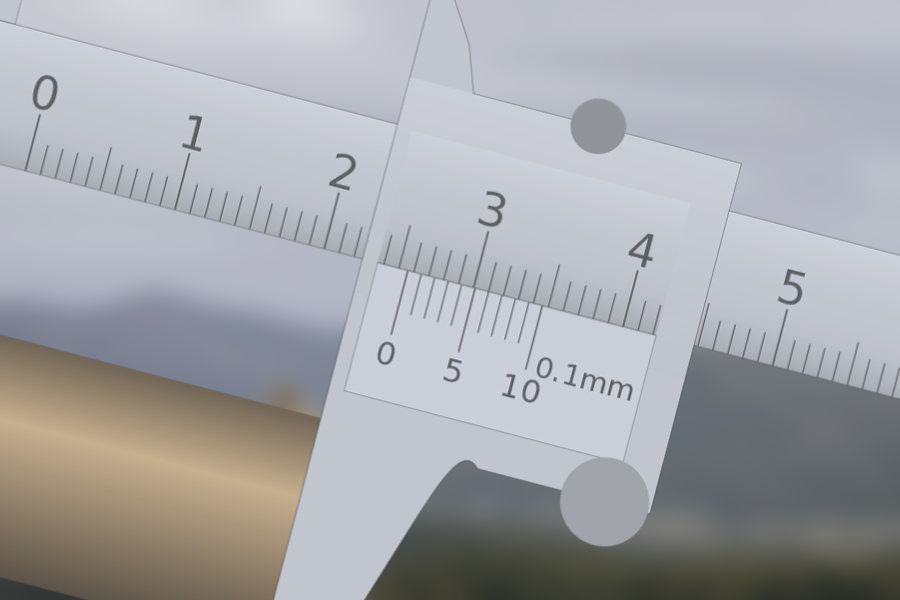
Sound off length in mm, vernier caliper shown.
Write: 25.6 mm
